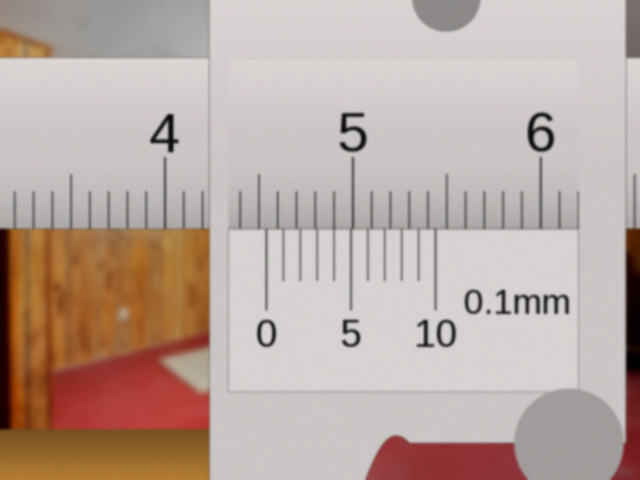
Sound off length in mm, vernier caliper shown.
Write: 45.4 mm
